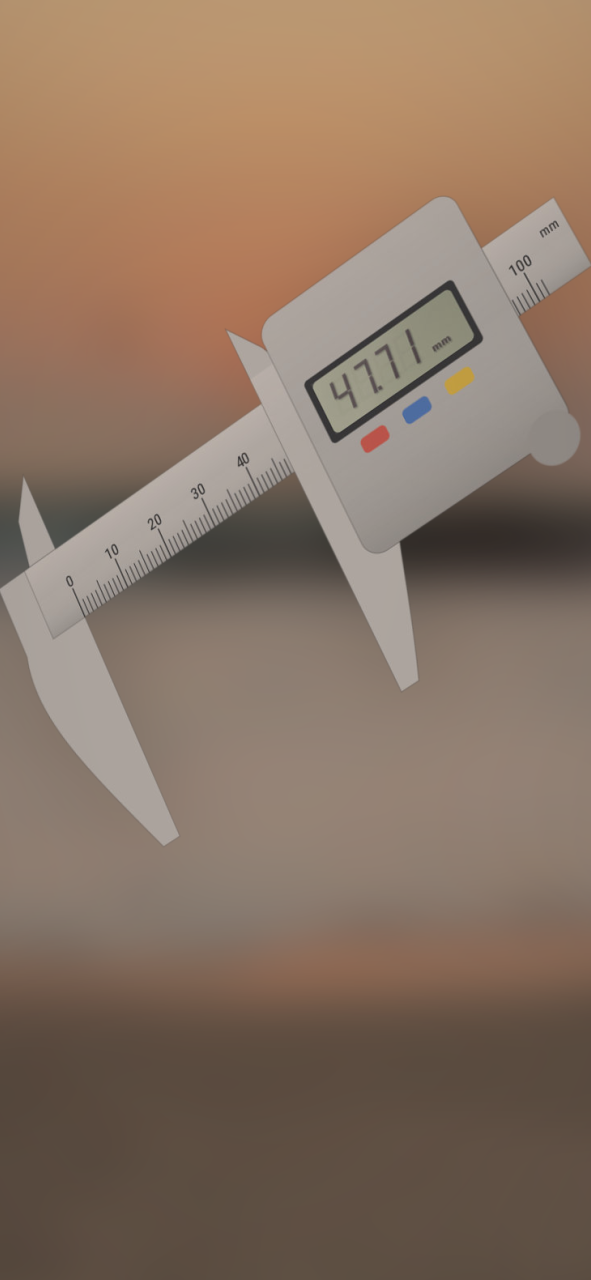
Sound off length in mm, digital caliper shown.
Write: 47.71 mm
